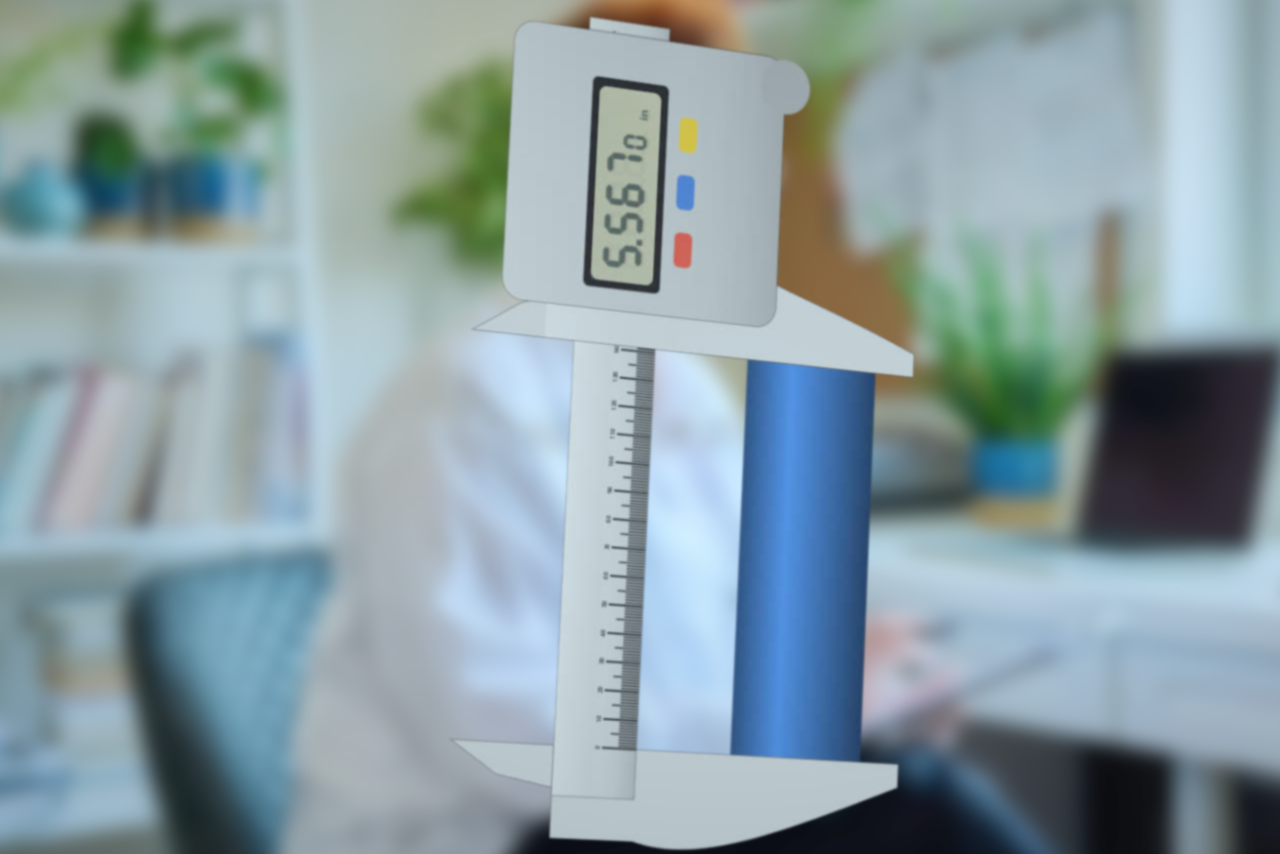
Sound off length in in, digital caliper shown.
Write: 5.5670 in
